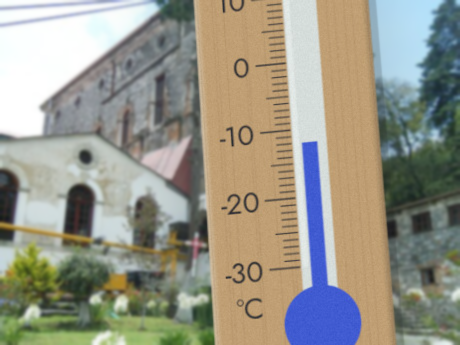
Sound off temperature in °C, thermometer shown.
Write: -12 °C
